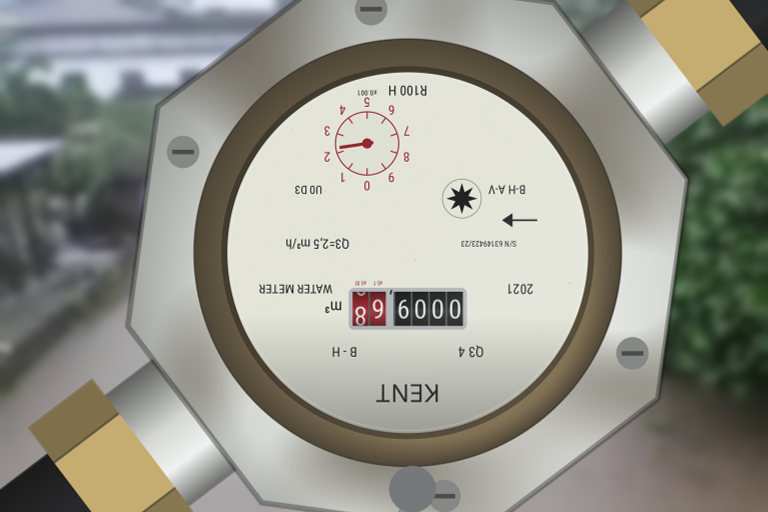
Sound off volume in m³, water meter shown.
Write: 9.682 m³
